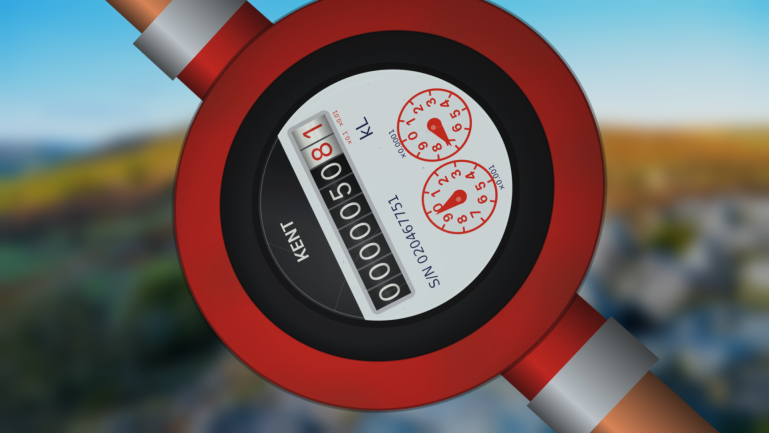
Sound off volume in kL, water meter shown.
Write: 50.8097 kL
